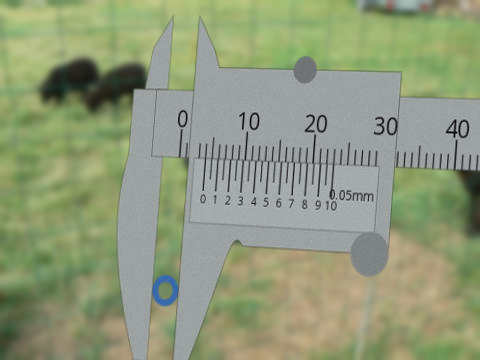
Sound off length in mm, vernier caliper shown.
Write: 4.0 mm
